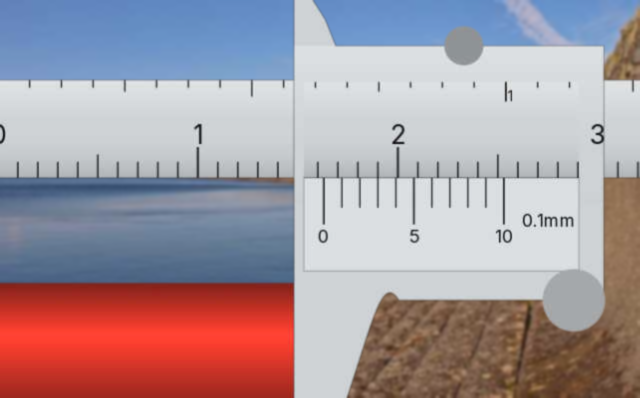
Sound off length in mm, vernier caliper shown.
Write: 16.3 mm
